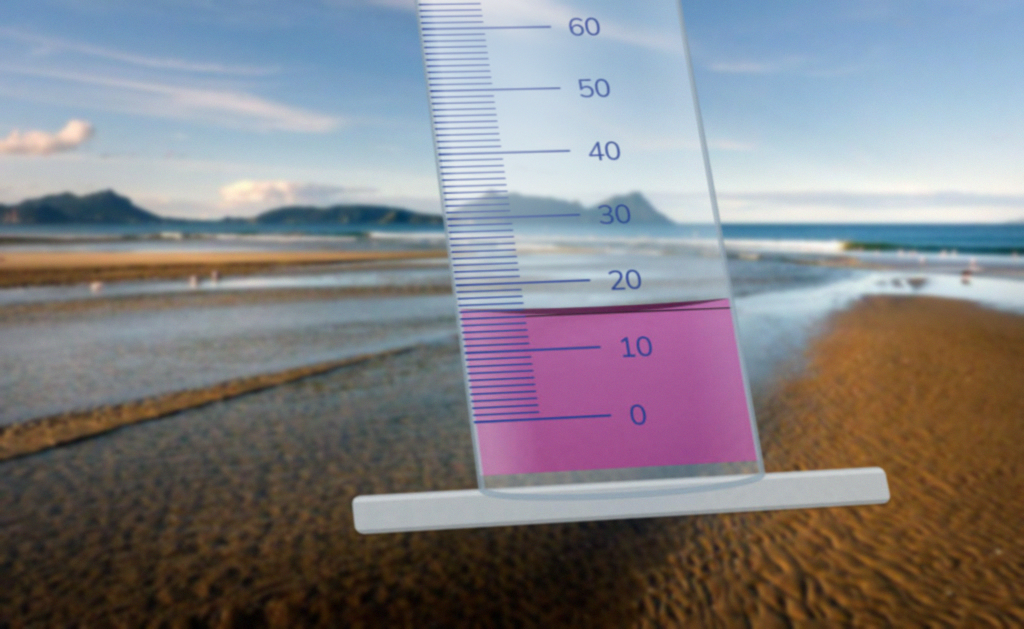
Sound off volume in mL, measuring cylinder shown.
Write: 15 mL
